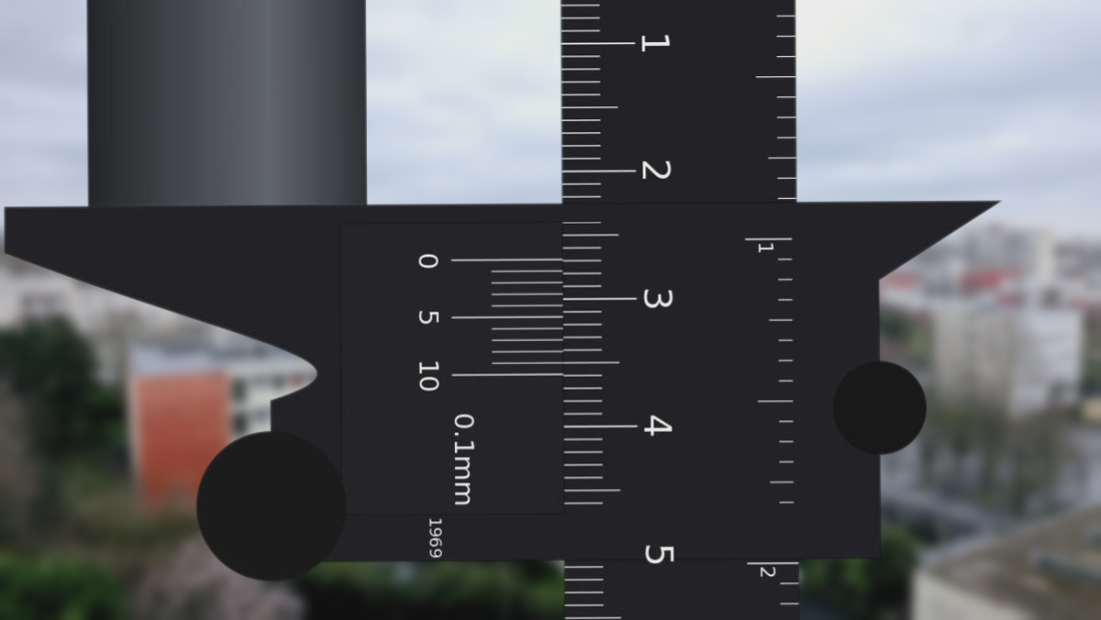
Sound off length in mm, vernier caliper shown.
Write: 26.9 mm
